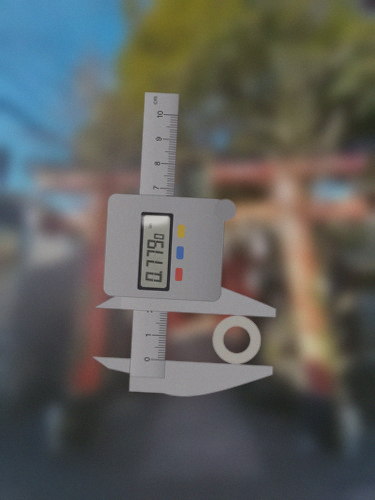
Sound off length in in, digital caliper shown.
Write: 0.7790 in
